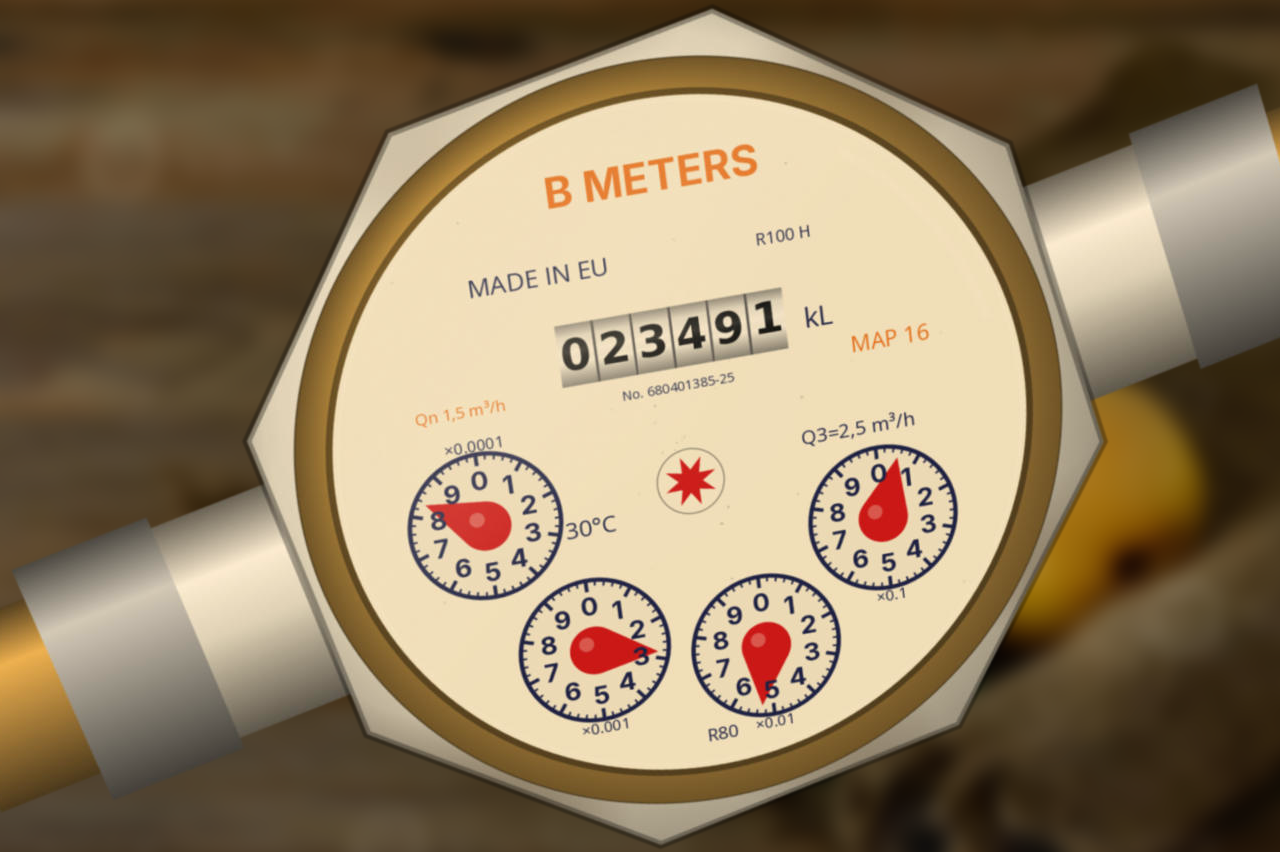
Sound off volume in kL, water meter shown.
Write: 23491.0528 kL
